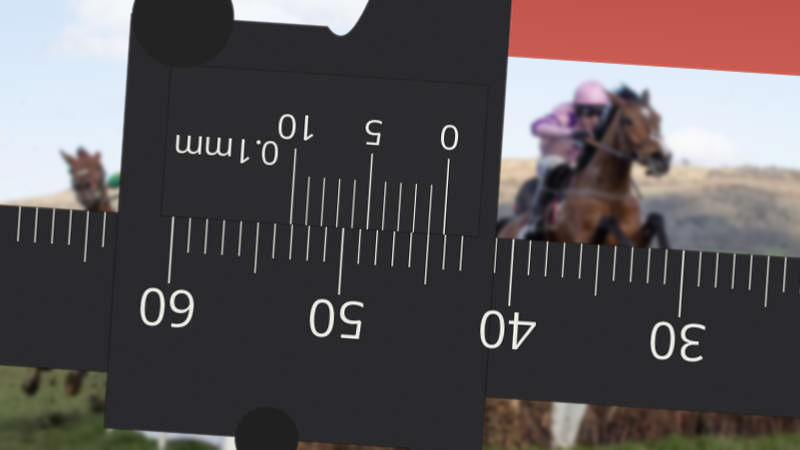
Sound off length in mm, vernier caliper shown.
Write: 44.1 mm
